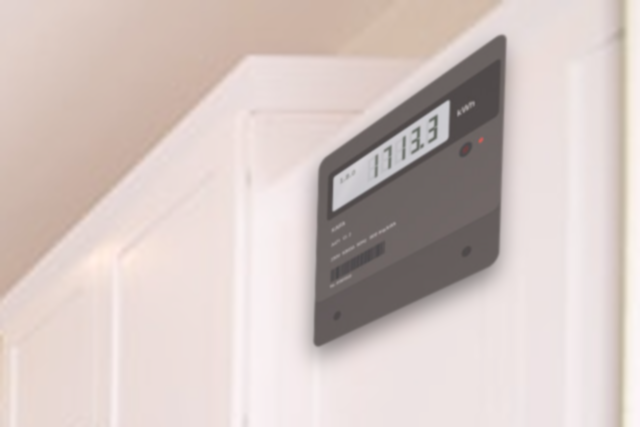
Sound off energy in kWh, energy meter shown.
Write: 1713.3 kWh
